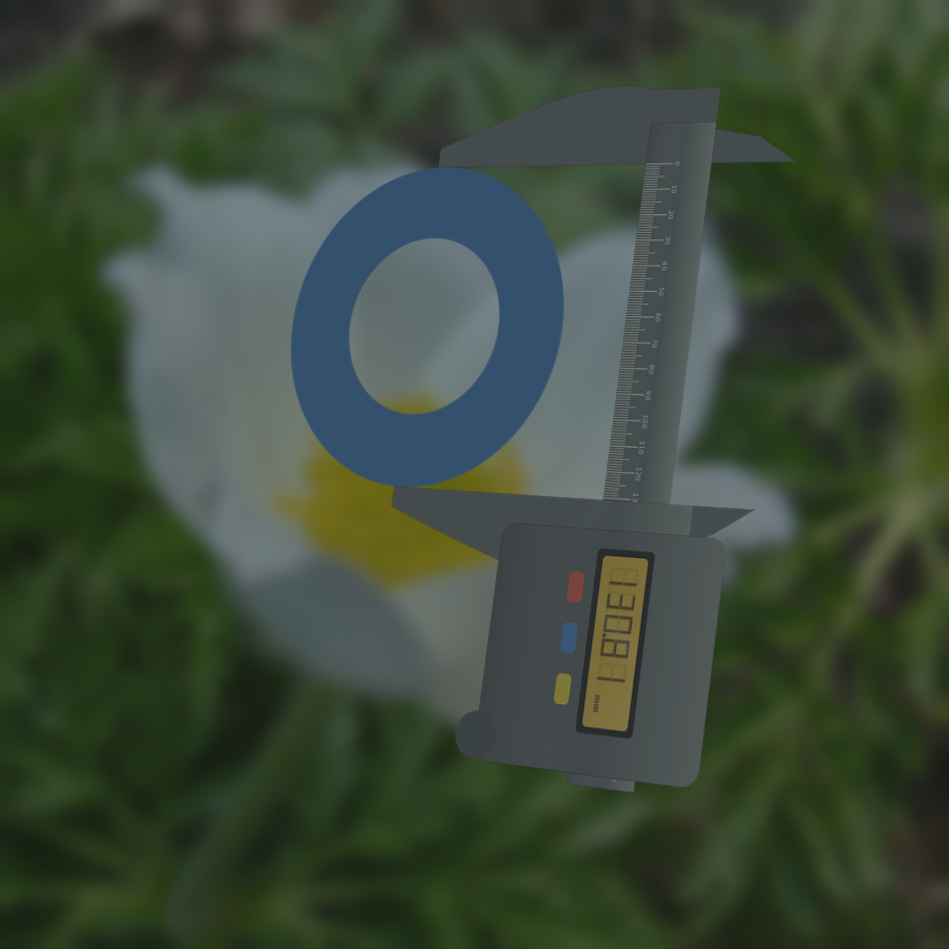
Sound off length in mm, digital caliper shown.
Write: 130.81 mm
